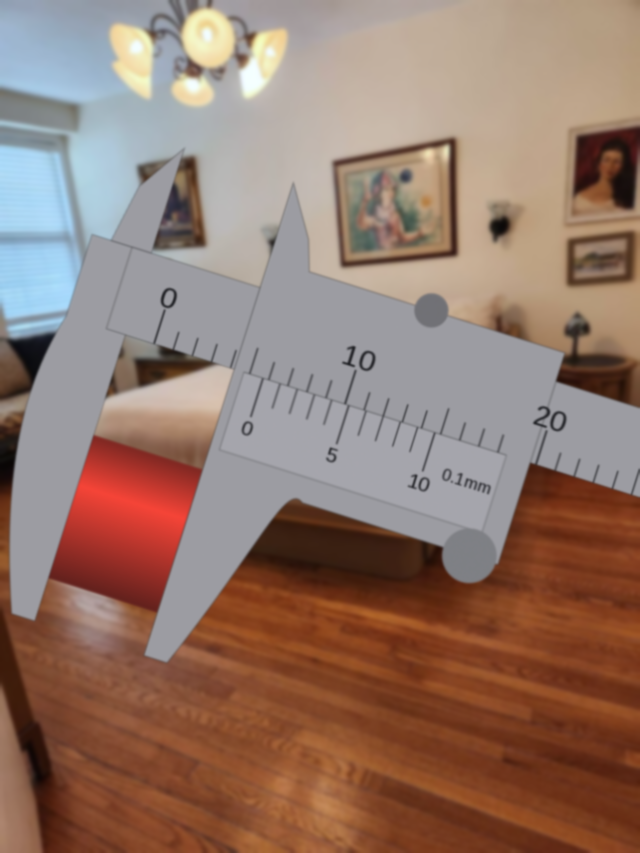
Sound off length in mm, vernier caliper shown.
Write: 5.7 mm
